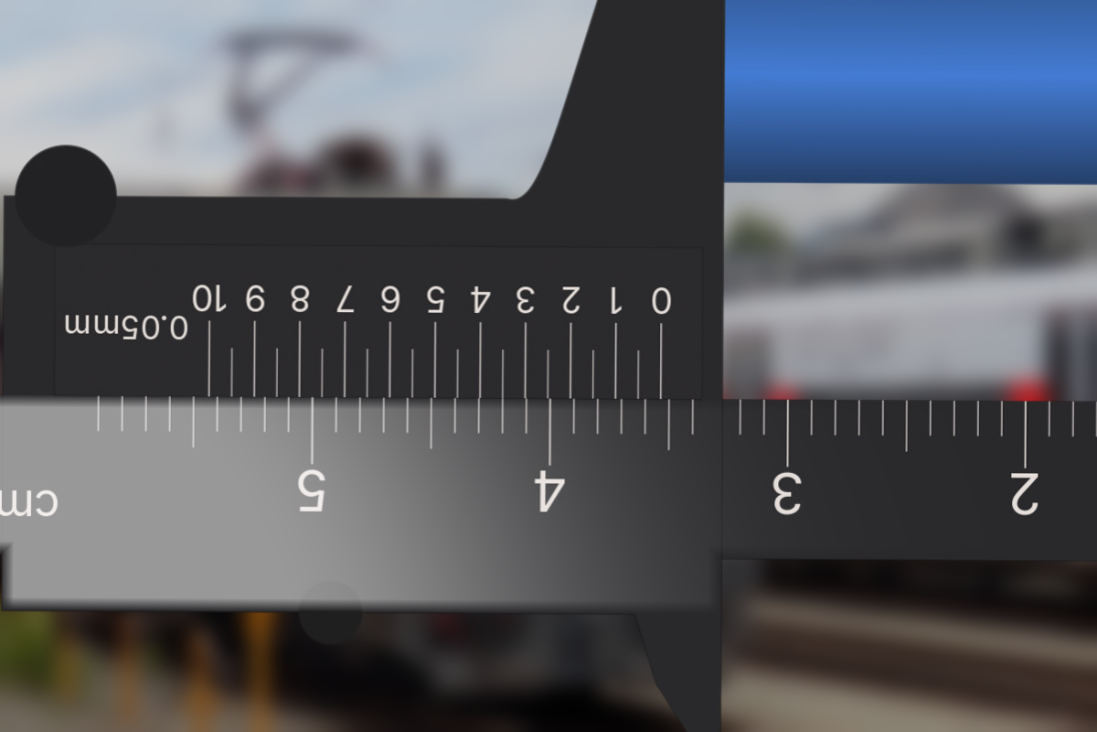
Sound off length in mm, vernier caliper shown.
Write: 35.35 mm
